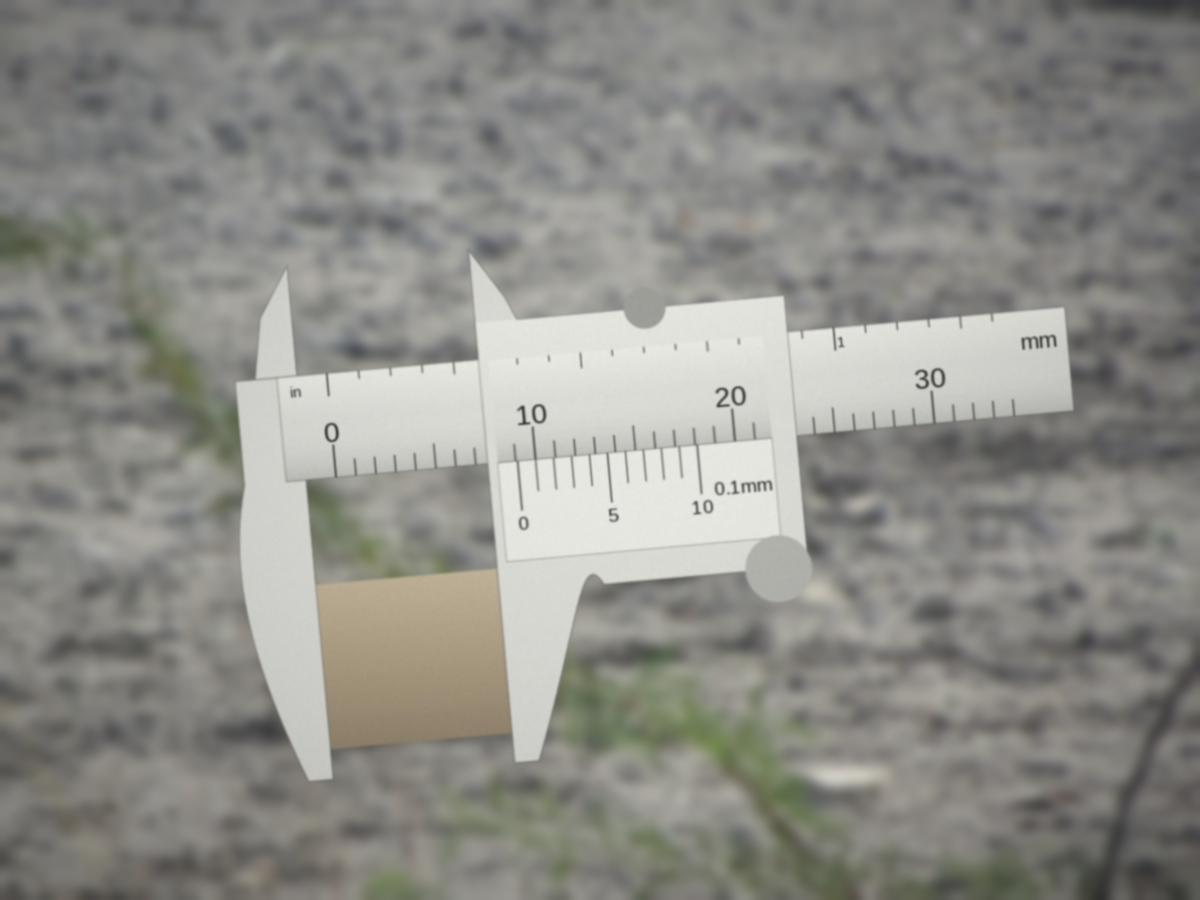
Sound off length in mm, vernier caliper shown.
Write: 9.1 mm
